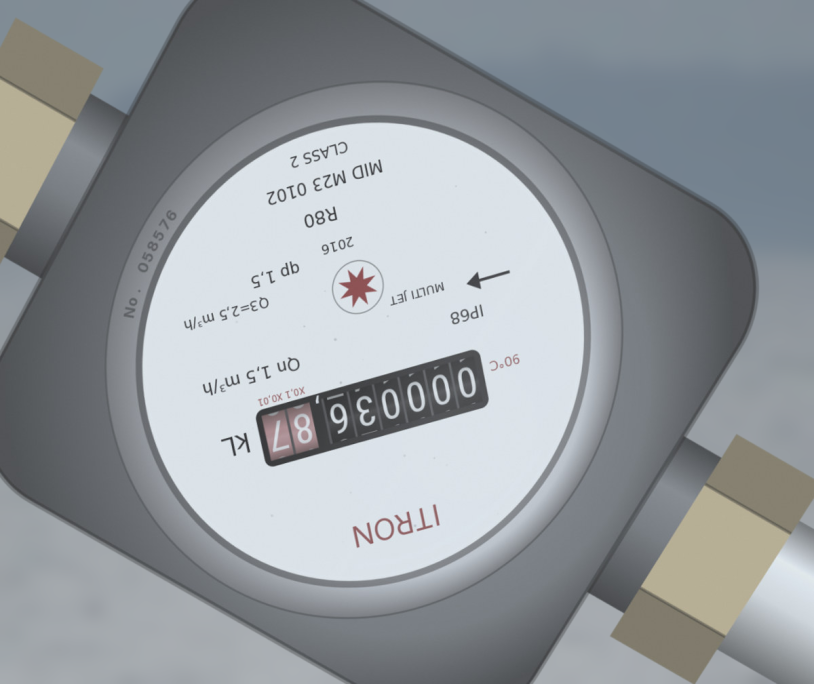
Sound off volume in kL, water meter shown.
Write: 36.87 kL
